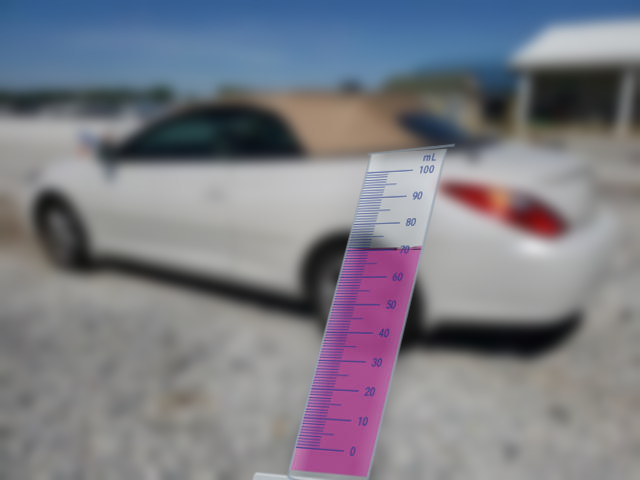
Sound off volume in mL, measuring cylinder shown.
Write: 70 mL
